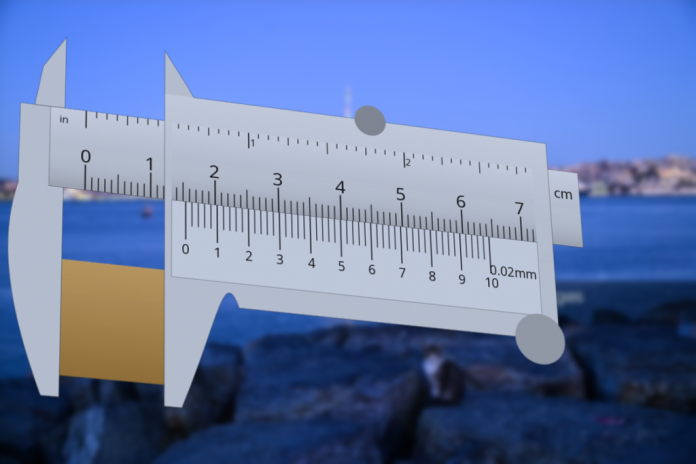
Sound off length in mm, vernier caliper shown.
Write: 15.4 mm
